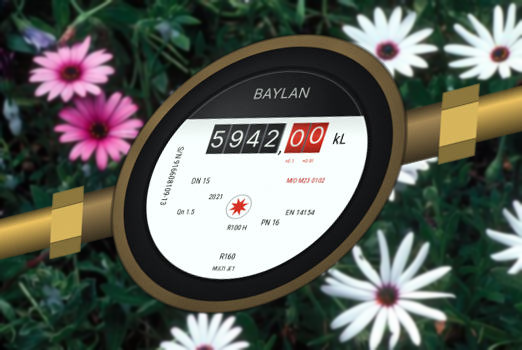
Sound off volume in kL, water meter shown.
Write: 5942.00 kL
